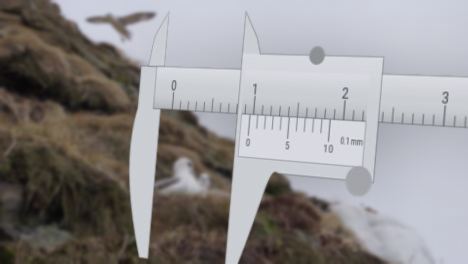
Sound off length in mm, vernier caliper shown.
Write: 9.6 mm
